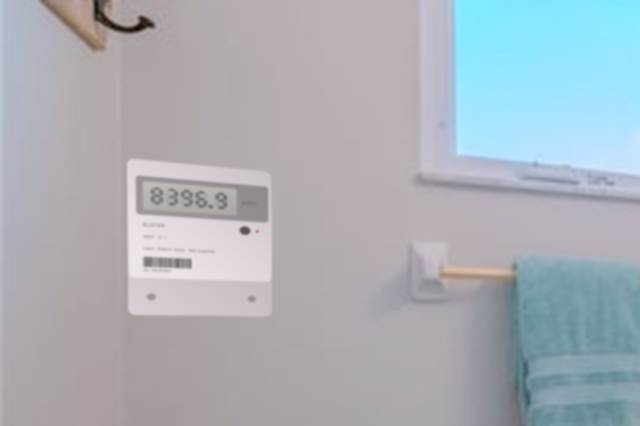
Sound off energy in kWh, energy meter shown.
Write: 8396.9 kWh
